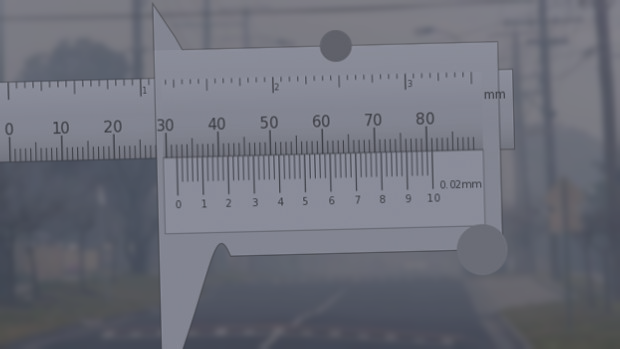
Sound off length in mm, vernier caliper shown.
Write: 32.0 mm
